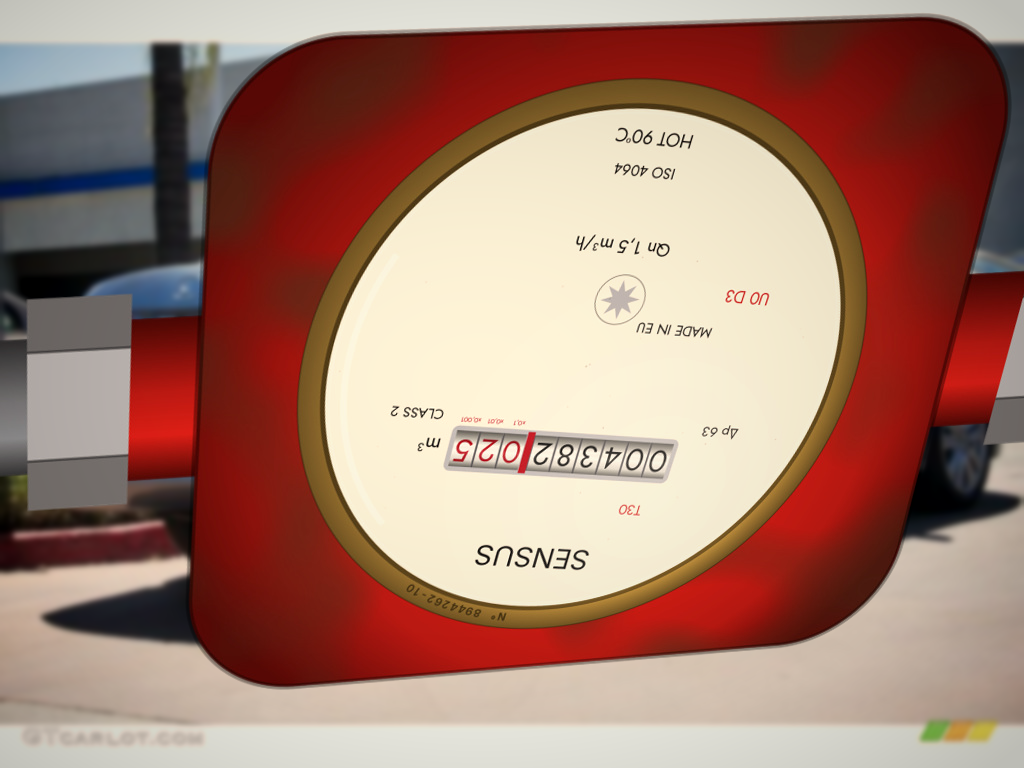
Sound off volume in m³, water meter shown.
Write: 4382.025 m³
